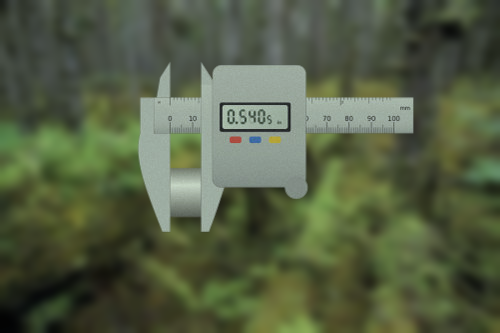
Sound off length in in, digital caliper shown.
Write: 0.5405 in
